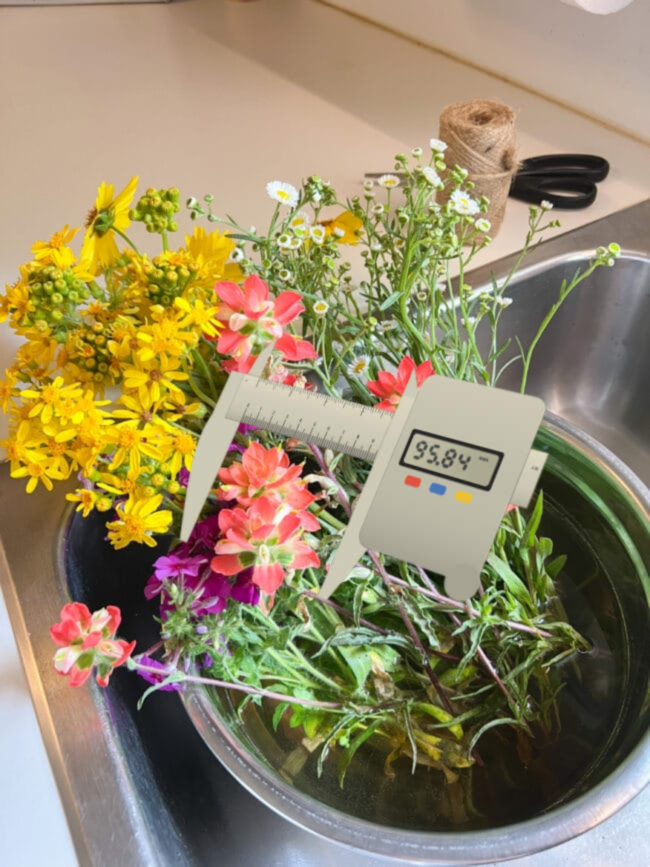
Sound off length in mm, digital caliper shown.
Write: 95.84 mm
